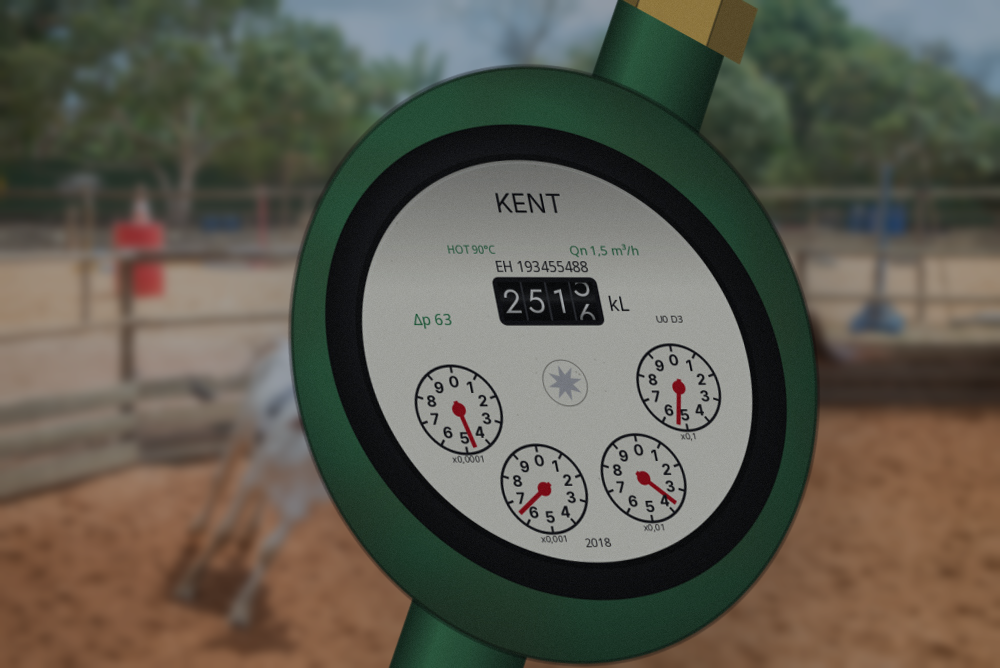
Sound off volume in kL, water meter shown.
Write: 2515.5364 kL
